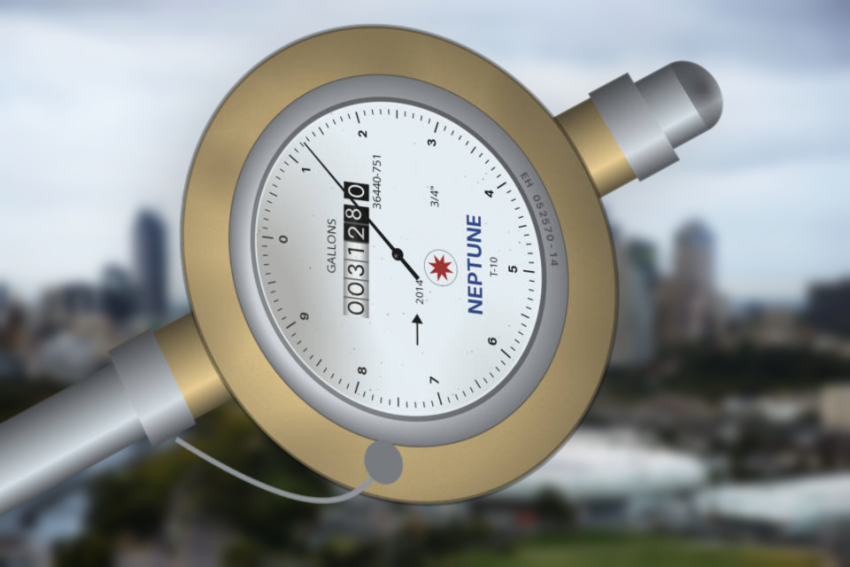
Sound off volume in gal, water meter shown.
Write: 31281.2 gal
